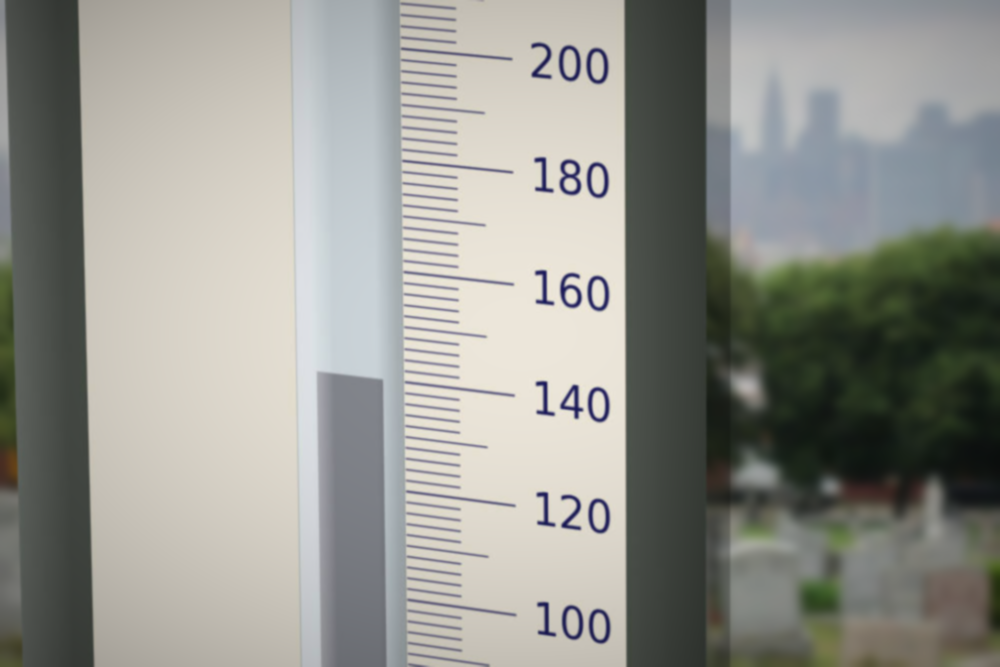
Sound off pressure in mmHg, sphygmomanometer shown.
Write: 140 mmHg
